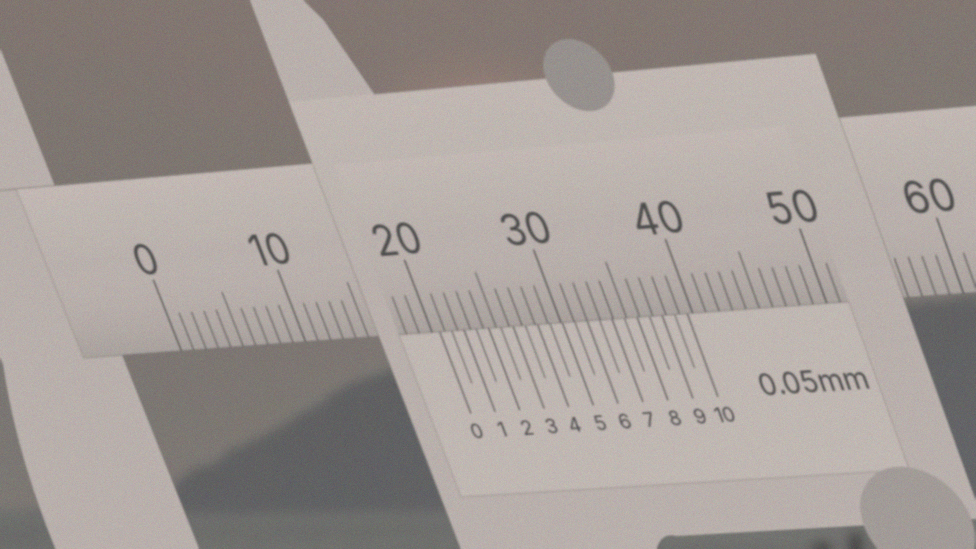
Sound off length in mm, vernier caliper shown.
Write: 20.6 mm
